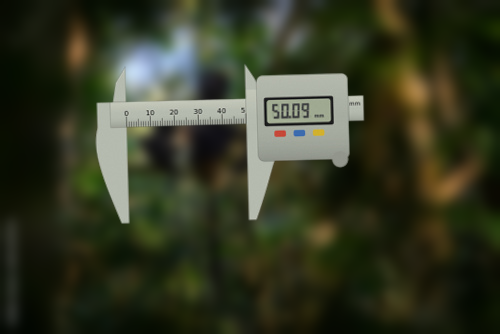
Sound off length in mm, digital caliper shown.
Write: 50.09 mm
